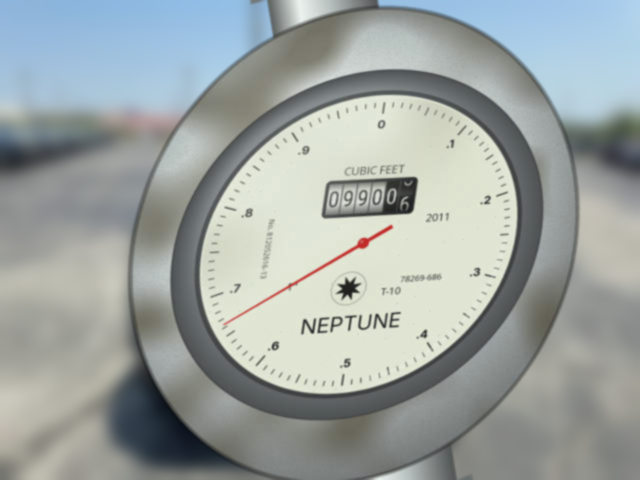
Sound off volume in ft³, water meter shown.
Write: 99005.66 ft³
